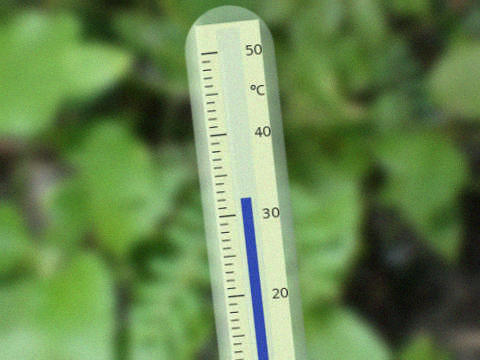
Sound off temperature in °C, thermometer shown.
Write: 32 °C
